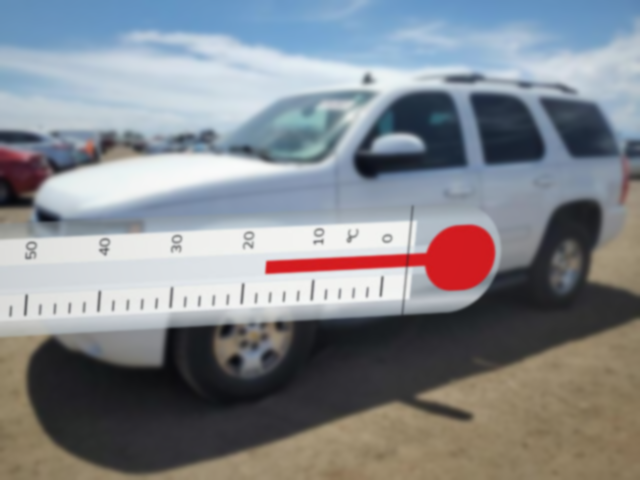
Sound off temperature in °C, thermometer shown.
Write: 17 °C
